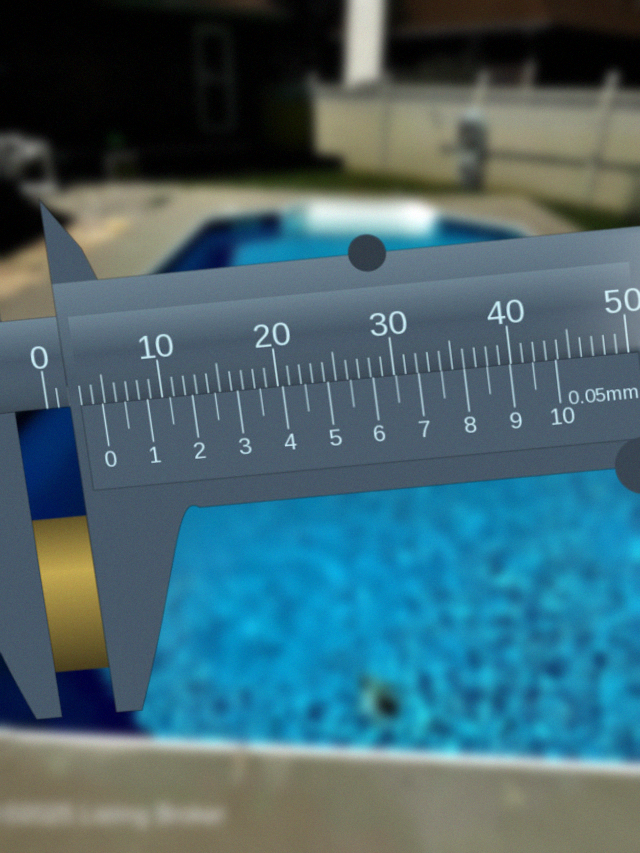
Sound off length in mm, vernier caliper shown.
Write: 4.8 mm
